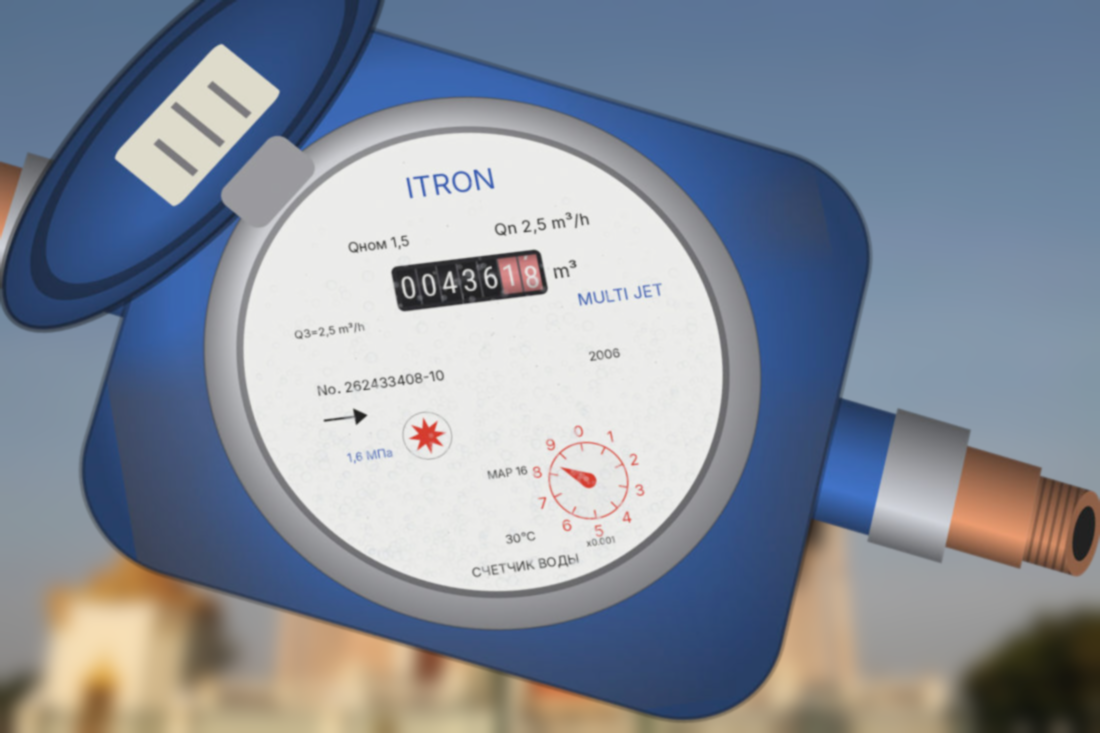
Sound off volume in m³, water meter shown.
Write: 436.178 m³
